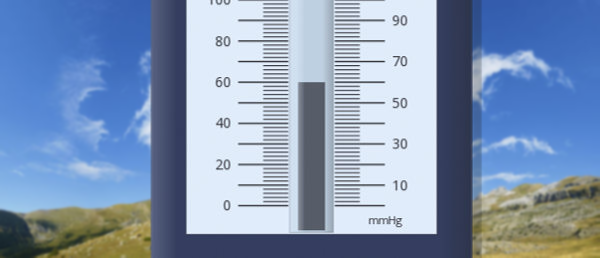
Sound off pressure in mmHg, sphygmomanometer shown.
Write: 60 mmHg
